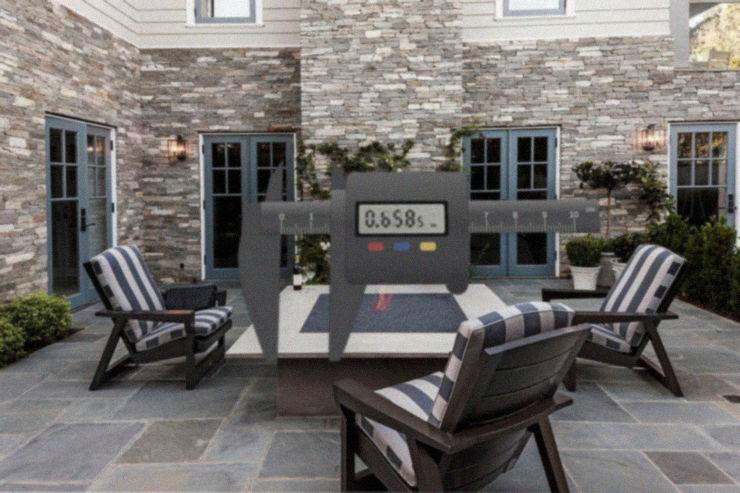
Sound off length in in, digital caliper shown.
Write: 0.6585 in
